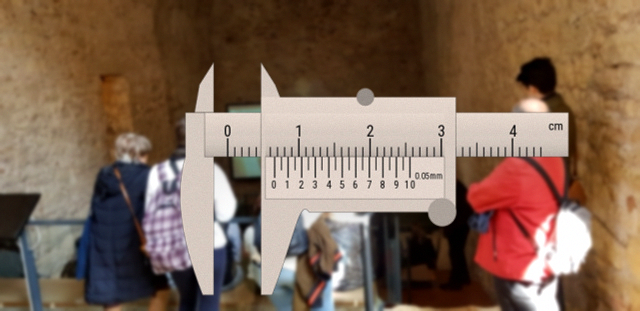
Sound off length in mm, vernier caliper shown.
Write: 6.6 mm
